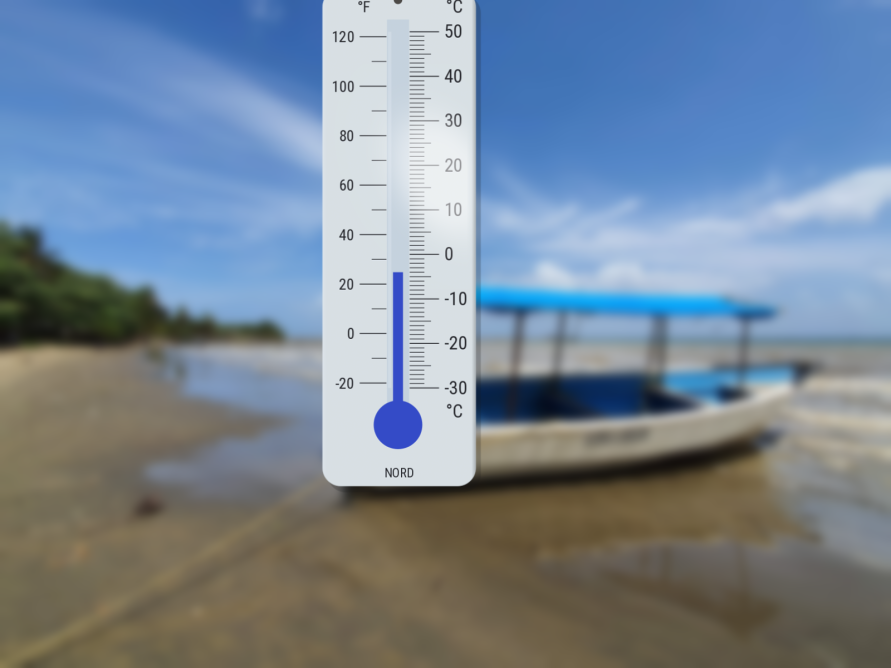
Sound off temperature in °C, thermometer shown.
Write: -4 °C
